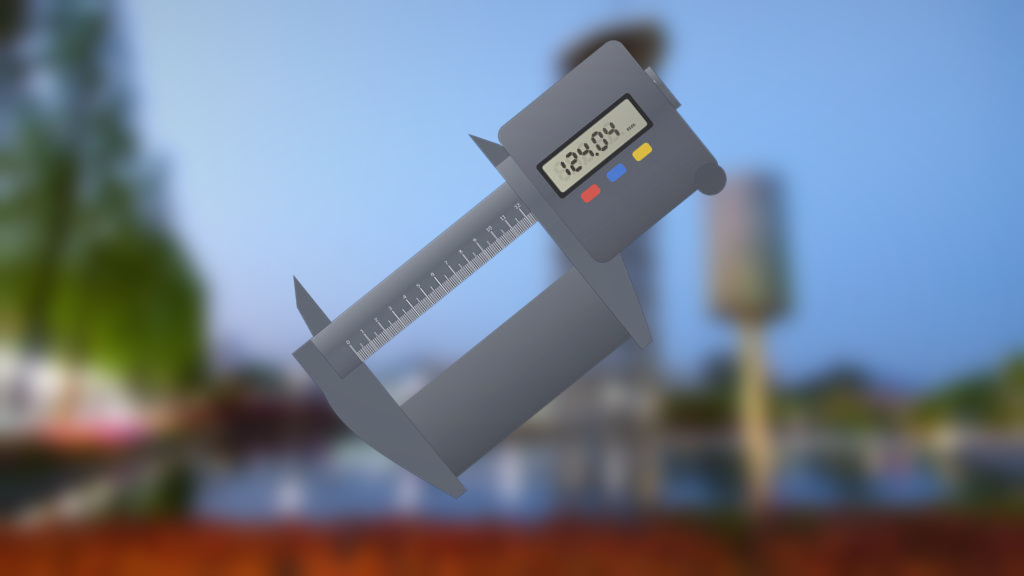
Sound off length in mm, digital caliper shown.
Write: 124.04 mm
